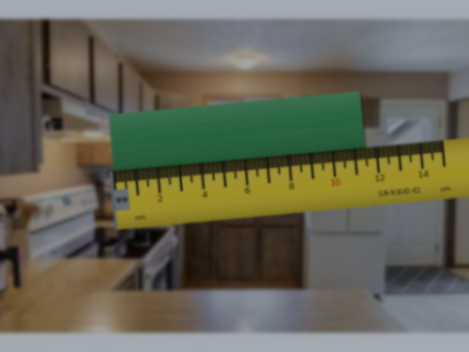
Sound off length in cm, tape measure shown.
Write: 11.5 cm
